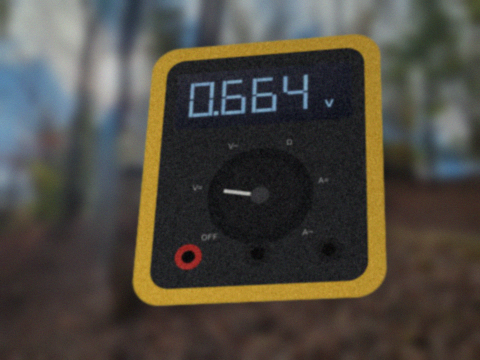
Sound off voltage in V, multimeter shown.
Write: 0.664 V
